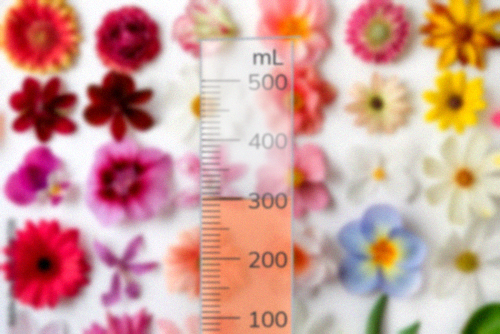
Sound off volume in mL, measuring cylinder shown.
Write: 300 mL
